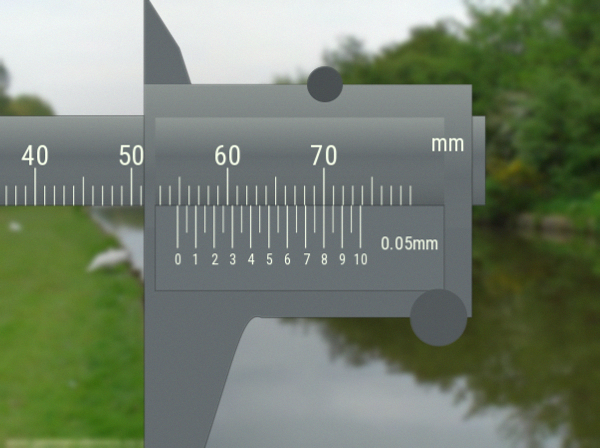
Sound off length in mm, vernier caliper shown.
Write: 54.8 mm
